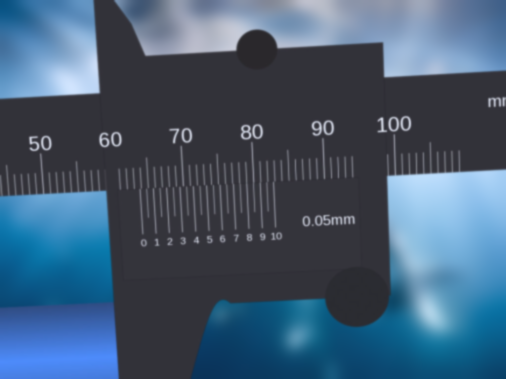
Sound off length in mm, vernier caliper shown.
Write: 63.8 mm
